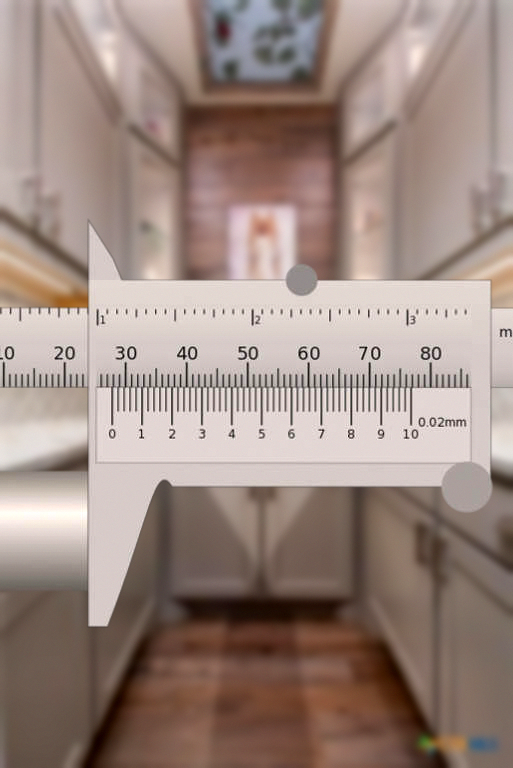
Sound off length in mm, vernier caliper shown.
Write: 27.8 mm
